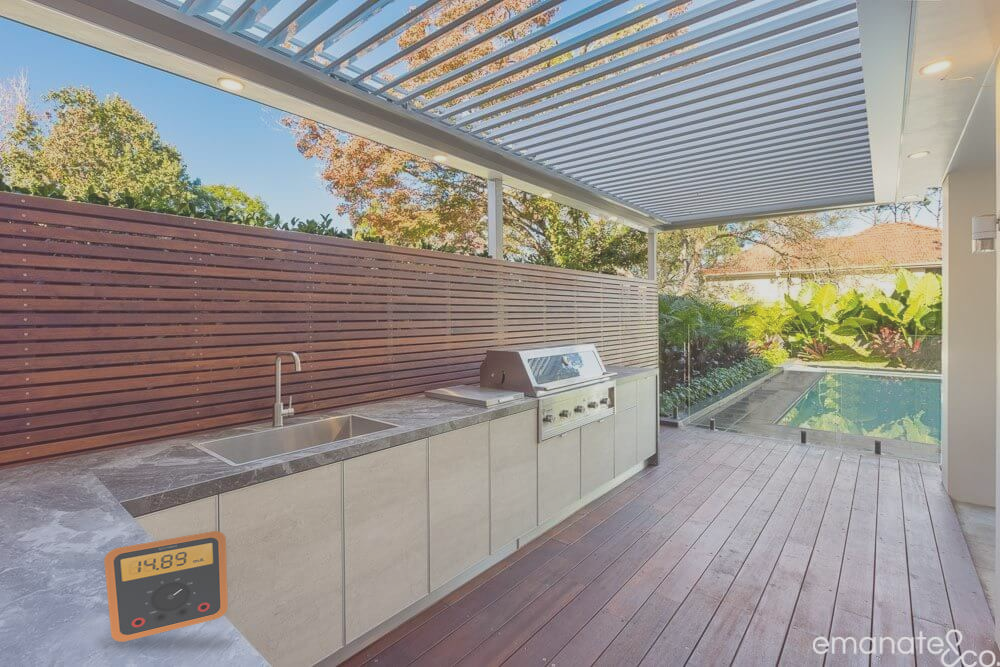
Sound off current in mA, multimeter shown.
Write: 14.89 mA
